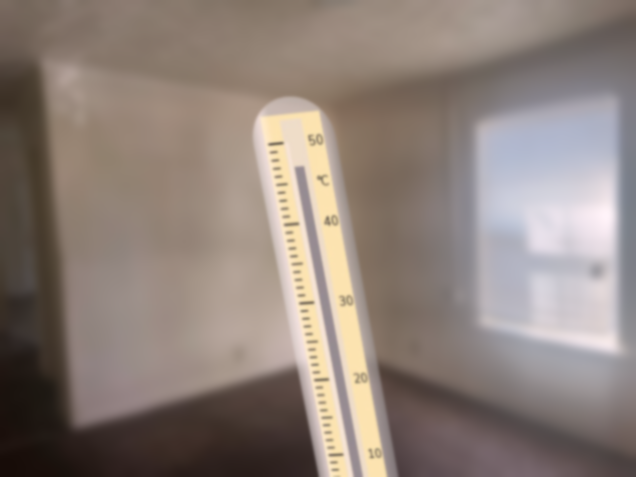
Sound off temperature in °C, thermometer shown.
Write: 47 °C
